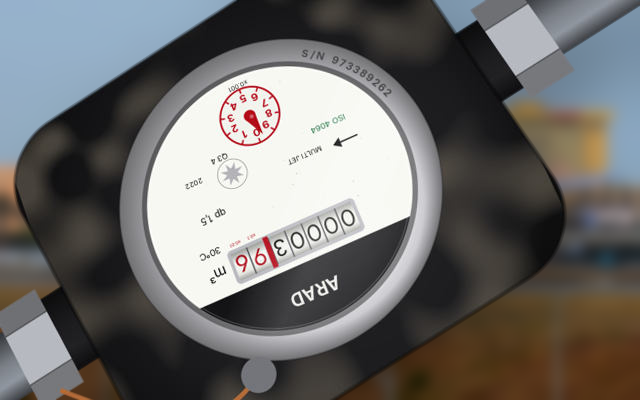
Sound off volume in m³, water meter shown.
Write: 3.959 m³
